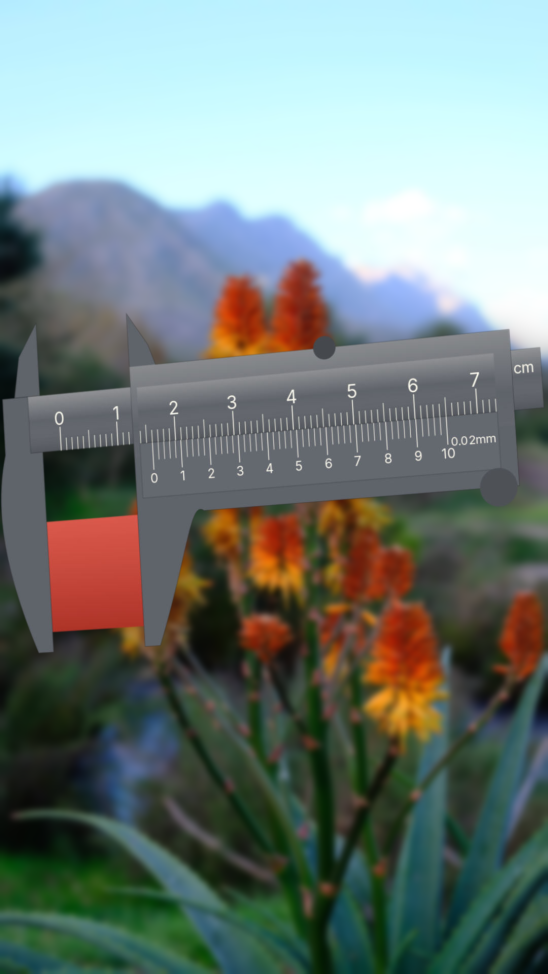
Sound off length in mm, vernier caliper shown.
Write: 16.0 mm
